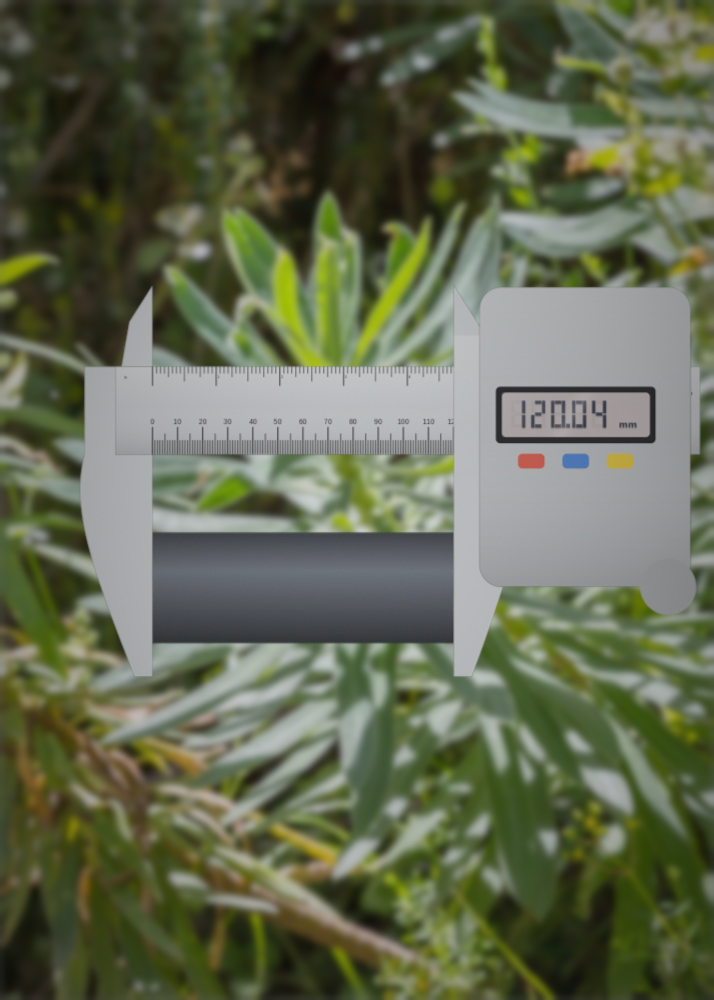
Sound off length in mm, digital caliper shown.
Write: 120.04 mm
